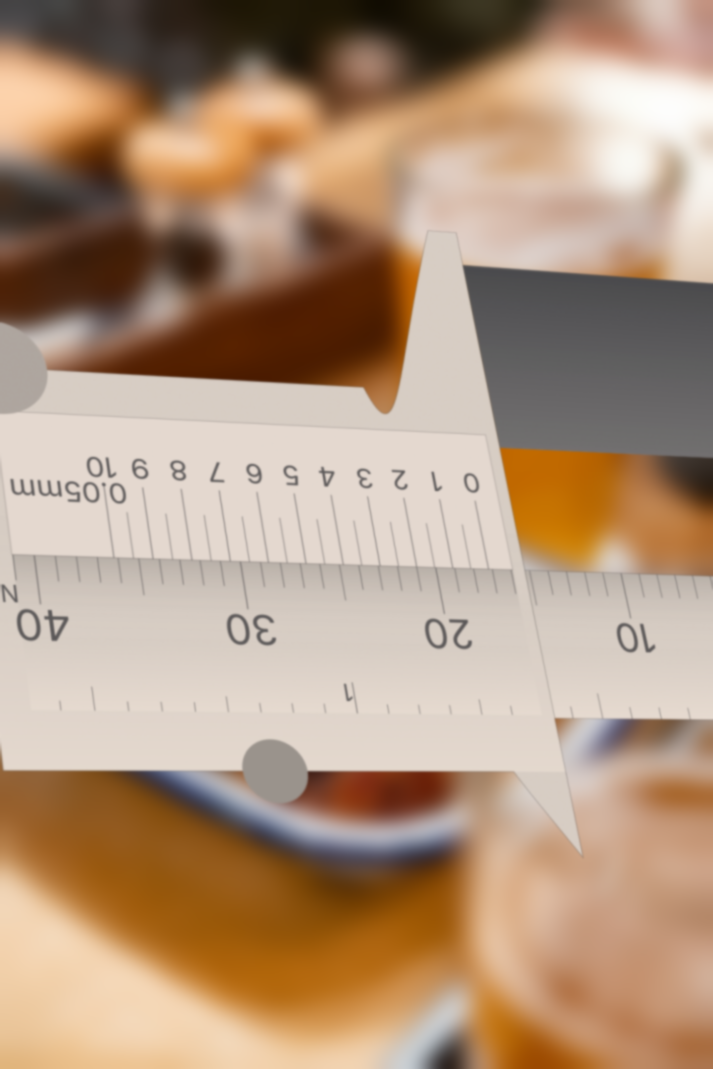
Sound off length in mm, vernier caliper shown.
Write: 17.2 mm
